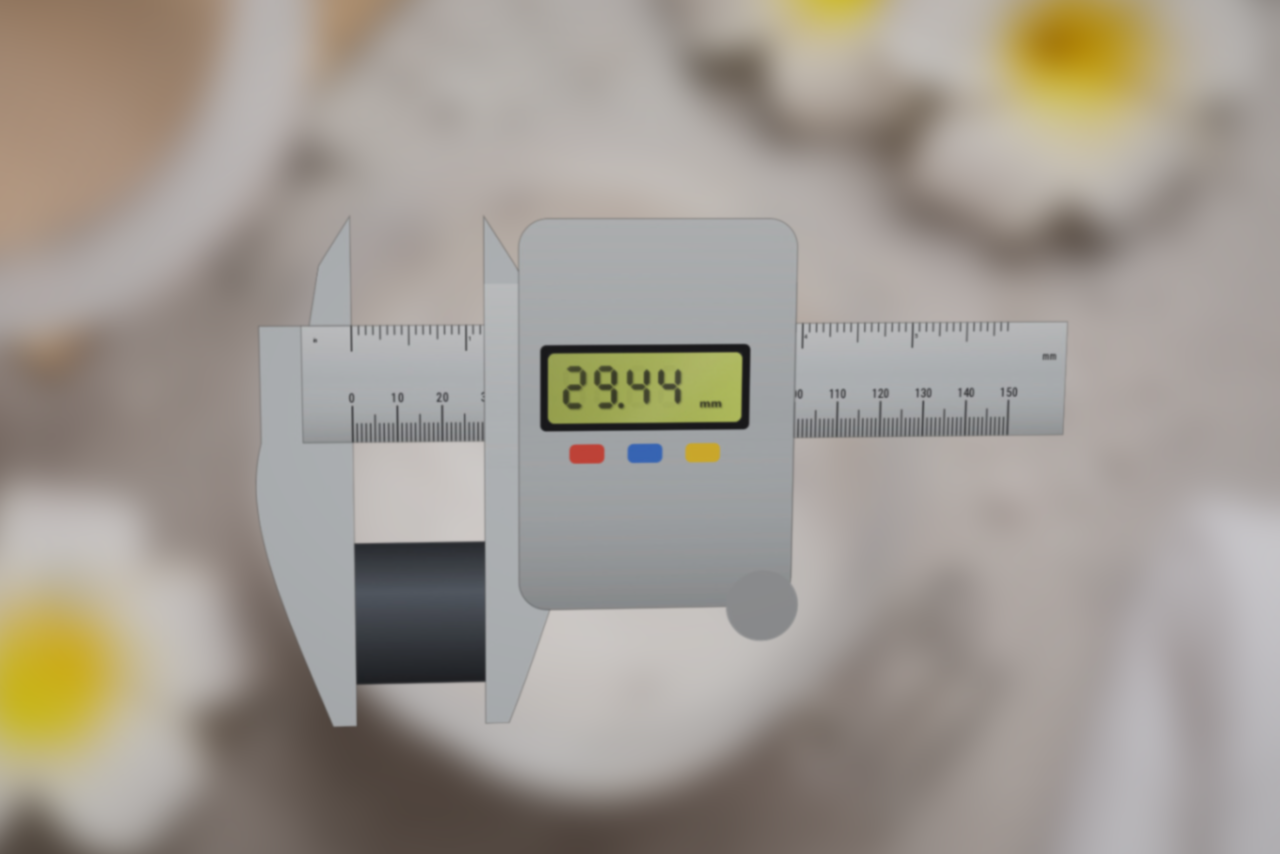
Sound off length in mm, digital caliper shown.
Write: 29.44 mm
